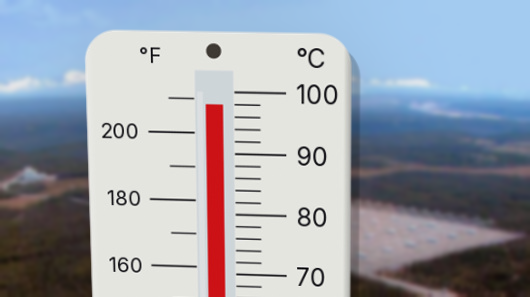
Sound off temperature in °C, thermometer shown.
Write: 98 °C
